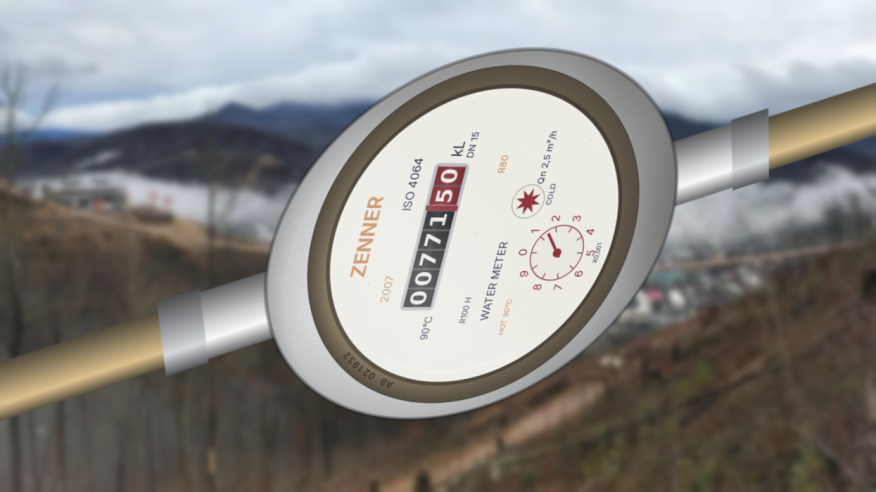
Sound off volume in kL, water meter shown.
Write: 771.501 kL
